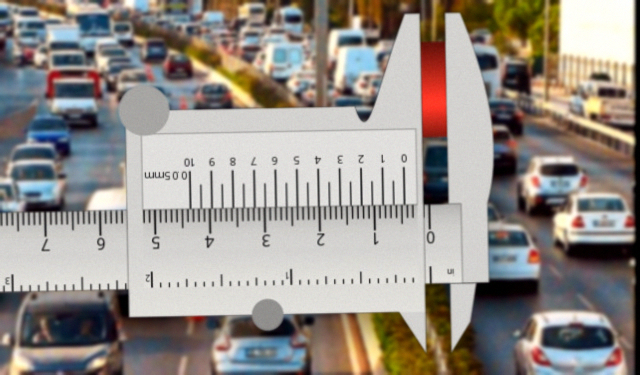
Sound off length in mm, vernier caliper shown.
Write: 4.5 mm
